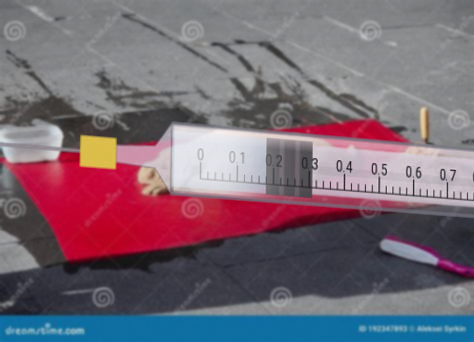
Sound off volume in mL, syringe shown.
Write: 0.18 mL
